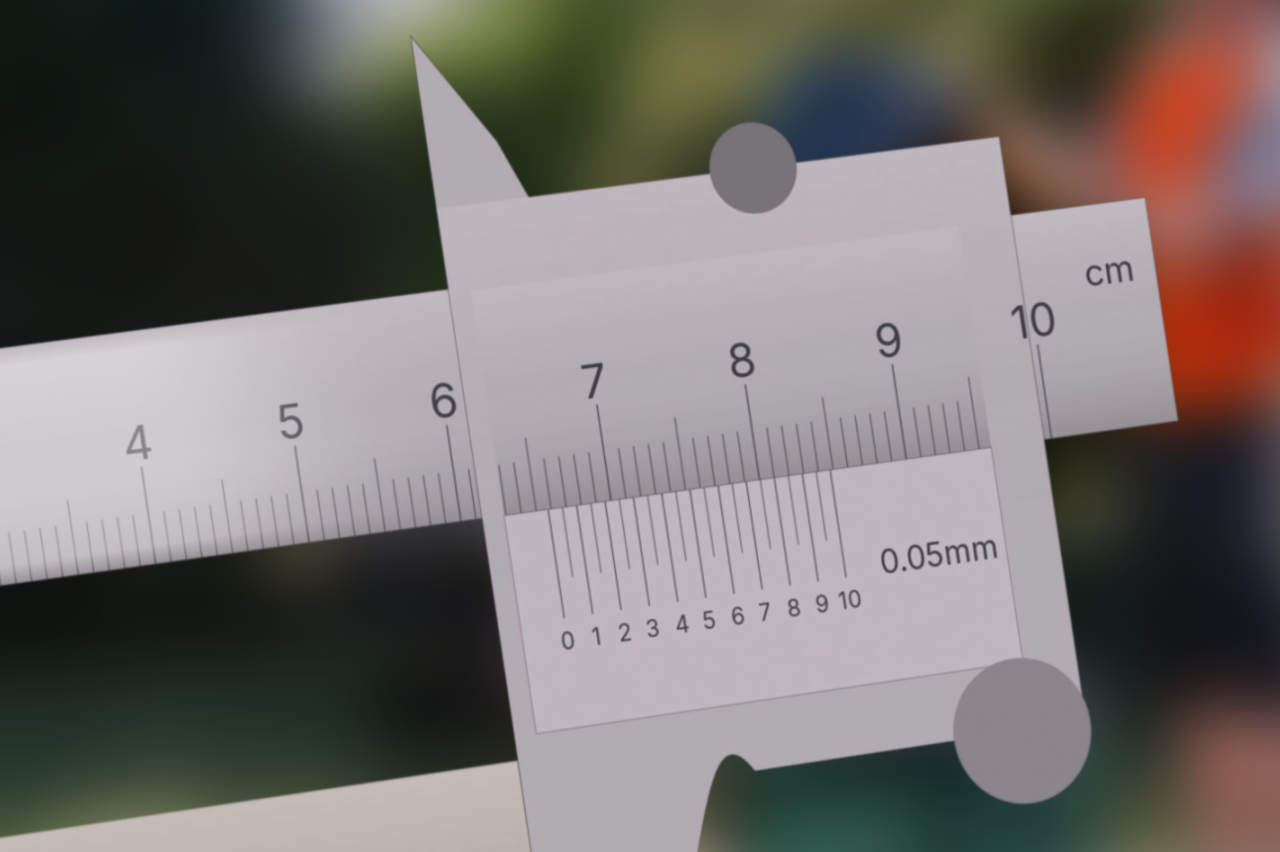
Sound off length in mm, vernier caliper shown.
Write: 65.8 mm
